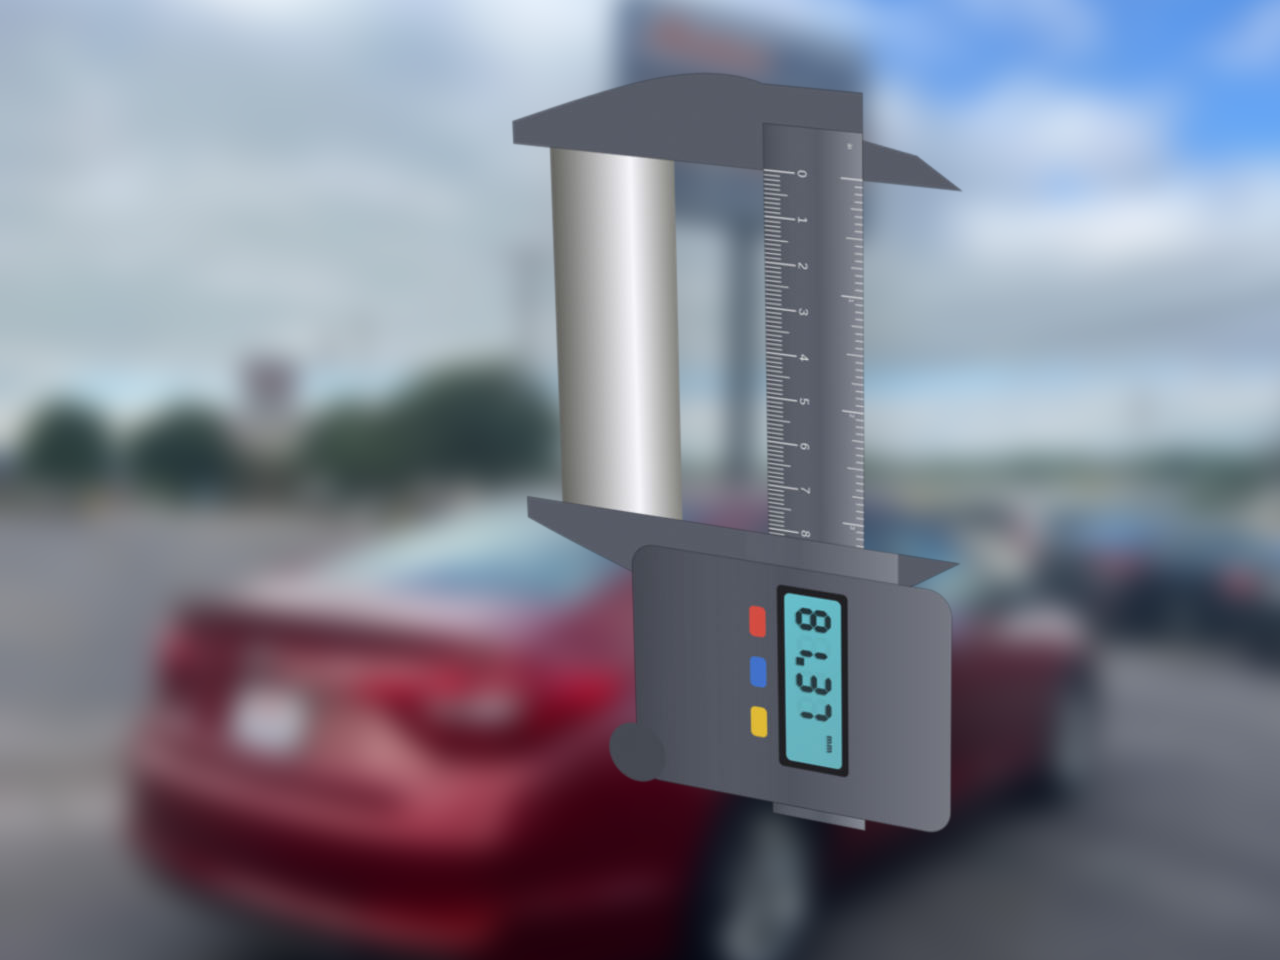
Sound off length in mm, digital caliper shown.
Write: 81.37 mm
